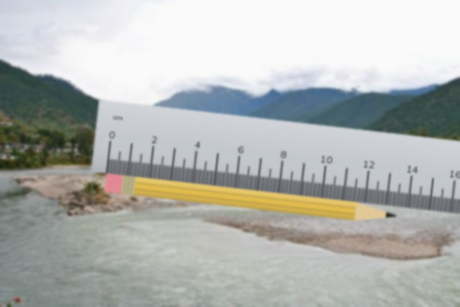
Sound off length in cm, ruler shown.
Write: 13.5 cm
